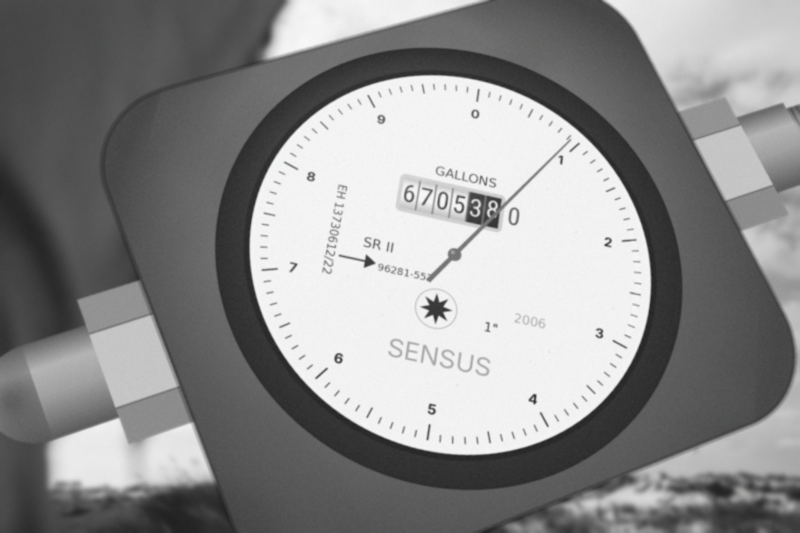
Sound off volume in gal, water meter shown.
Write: 6705380.9 gal
